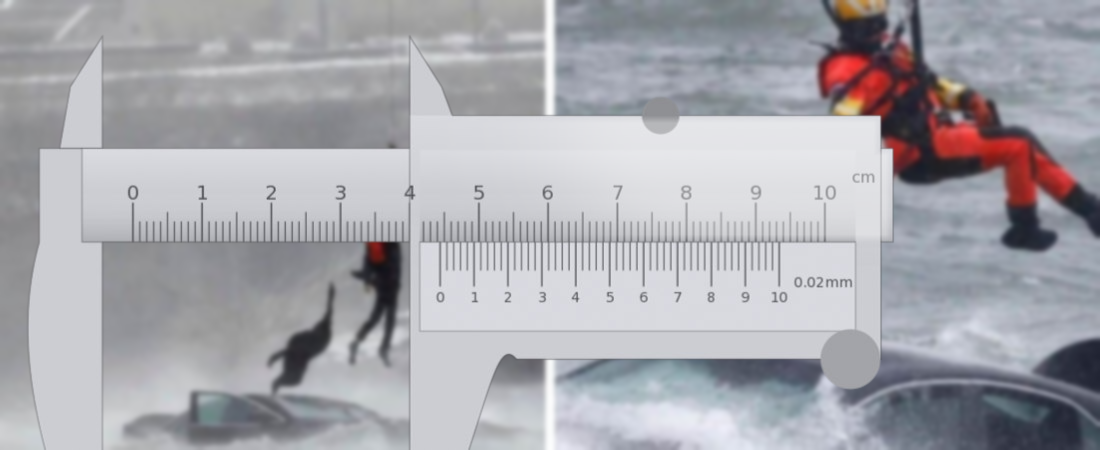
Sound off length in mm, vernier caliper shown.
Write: 44.4 mm
